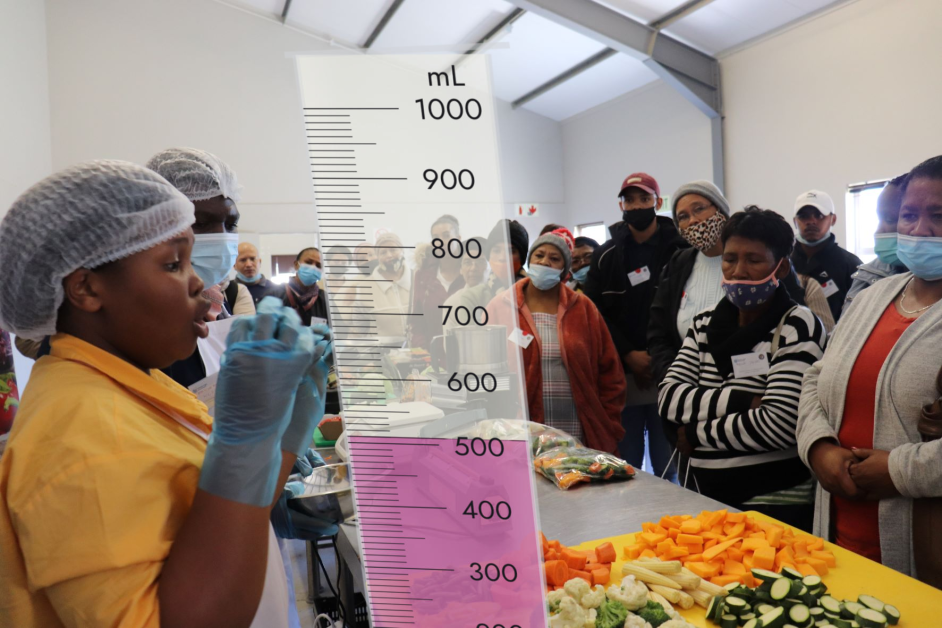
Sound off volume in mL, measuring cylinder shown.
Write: 510 mL
